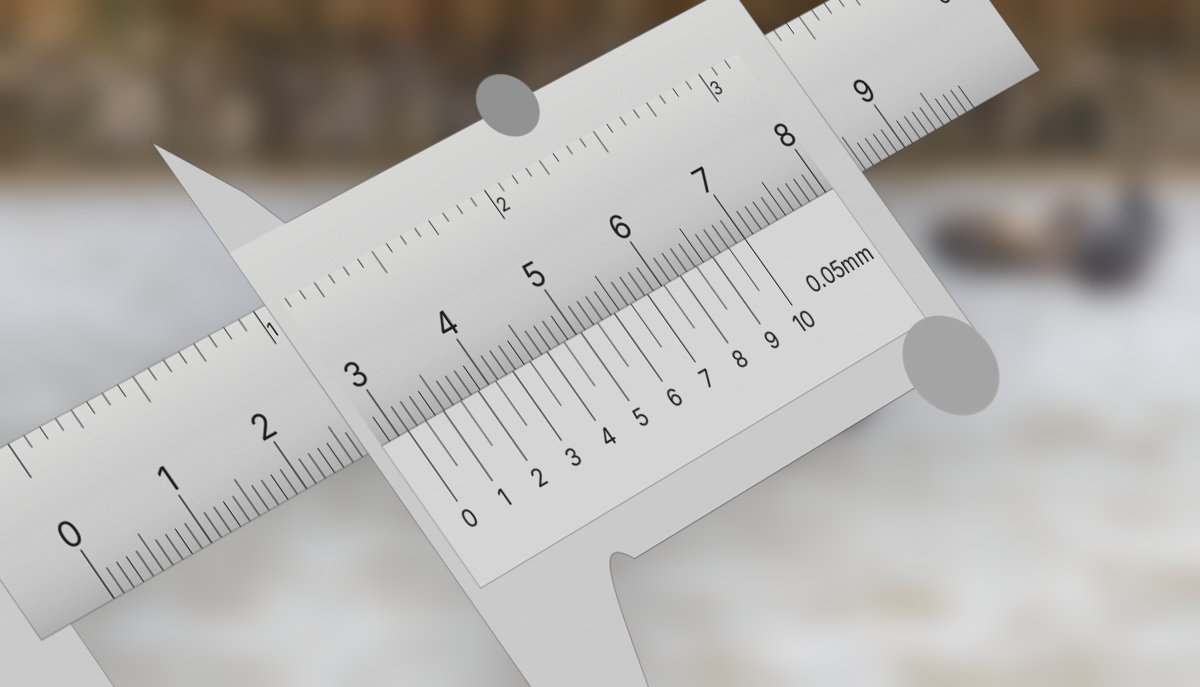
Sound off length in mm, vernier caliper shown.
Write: 31.0 mm
